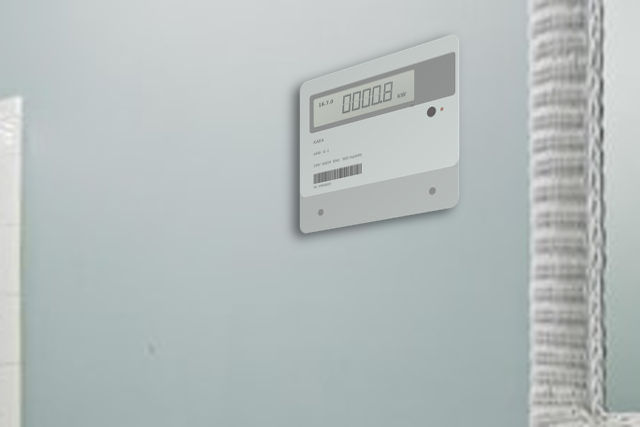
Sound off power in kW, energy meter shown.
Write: 0.8 kW
